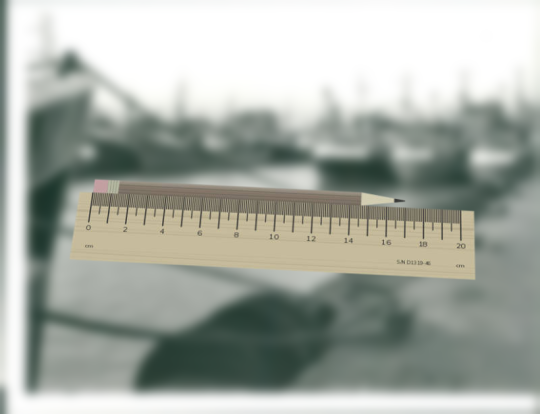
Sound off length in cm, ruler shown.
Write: 17 cm
